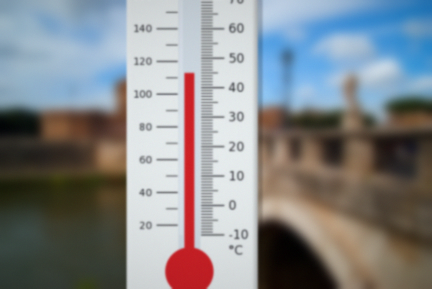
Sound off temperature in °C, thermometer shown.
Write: 45 °C
